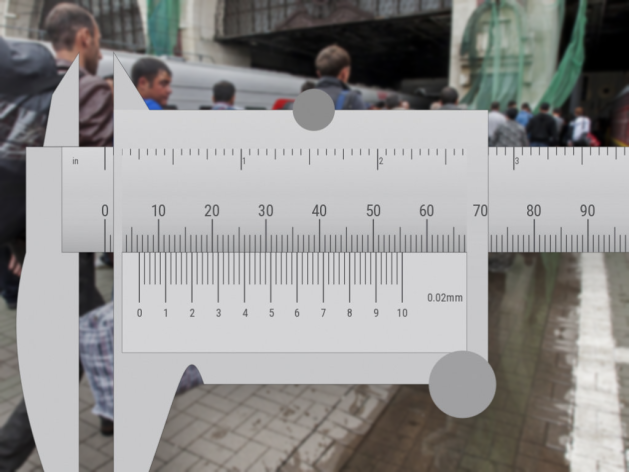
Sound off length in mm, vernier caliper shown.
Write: 6.4 mm
